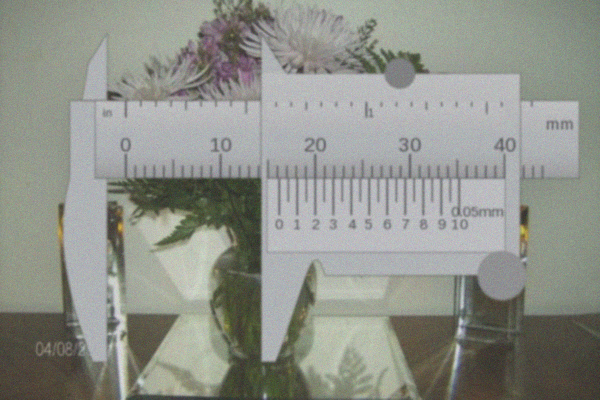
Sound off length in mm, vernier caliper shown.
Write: 16.2 mm
